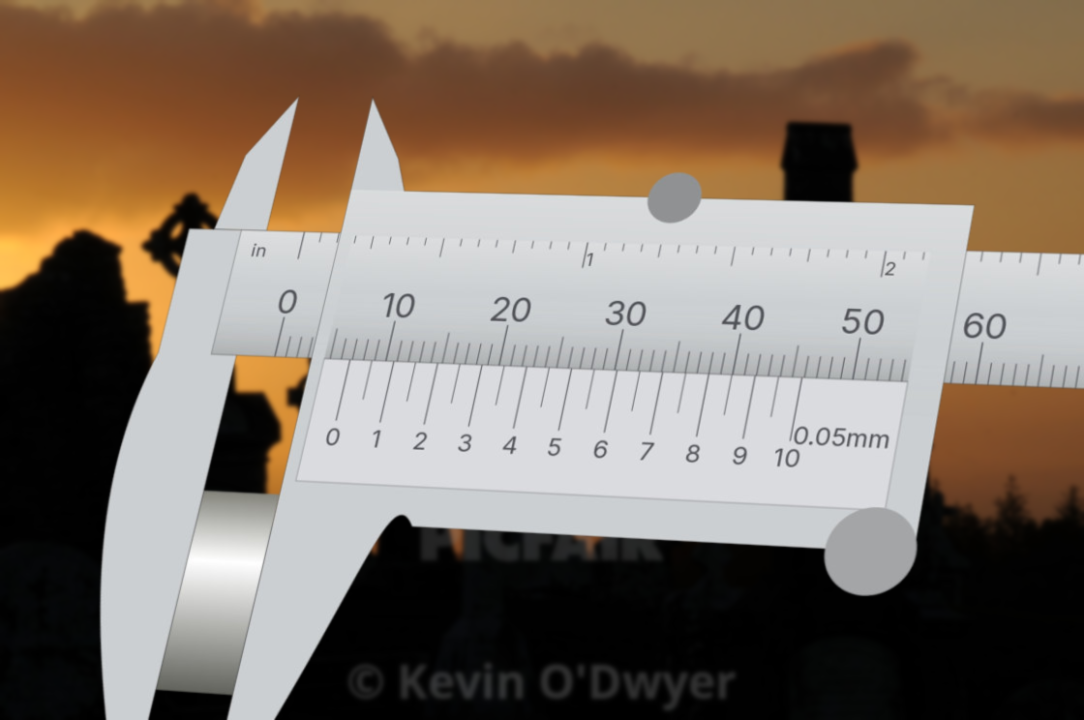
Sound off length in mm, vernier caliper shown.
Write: 6.8 mm
